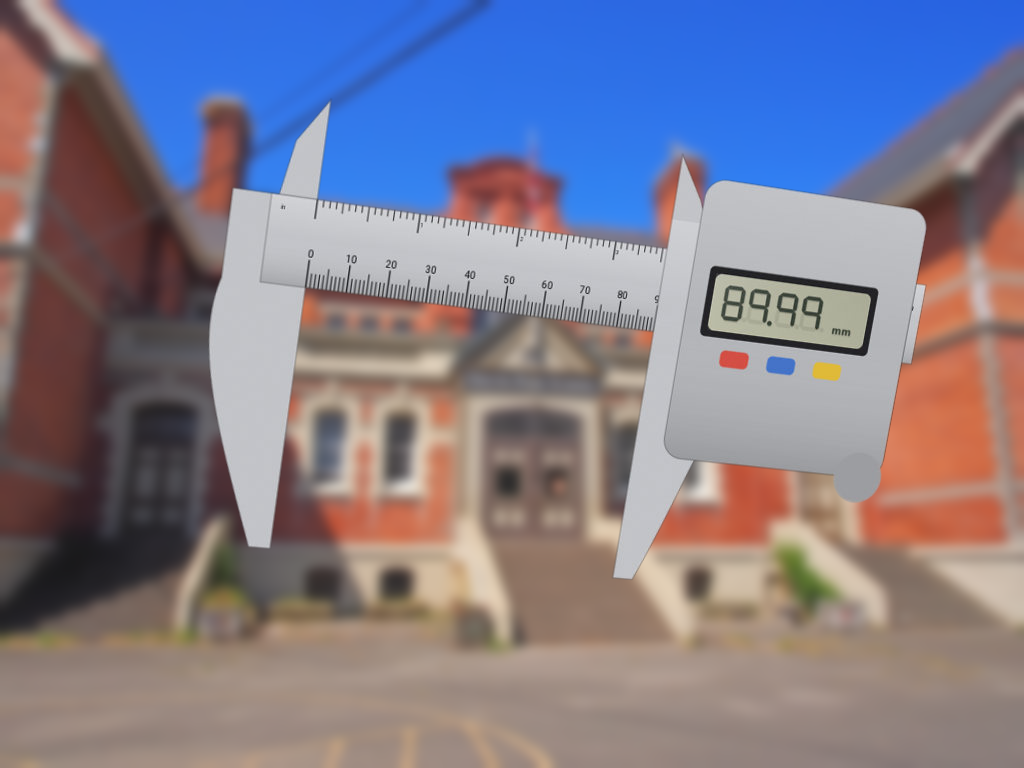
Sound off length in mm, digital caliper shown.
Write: 89.99 mm
